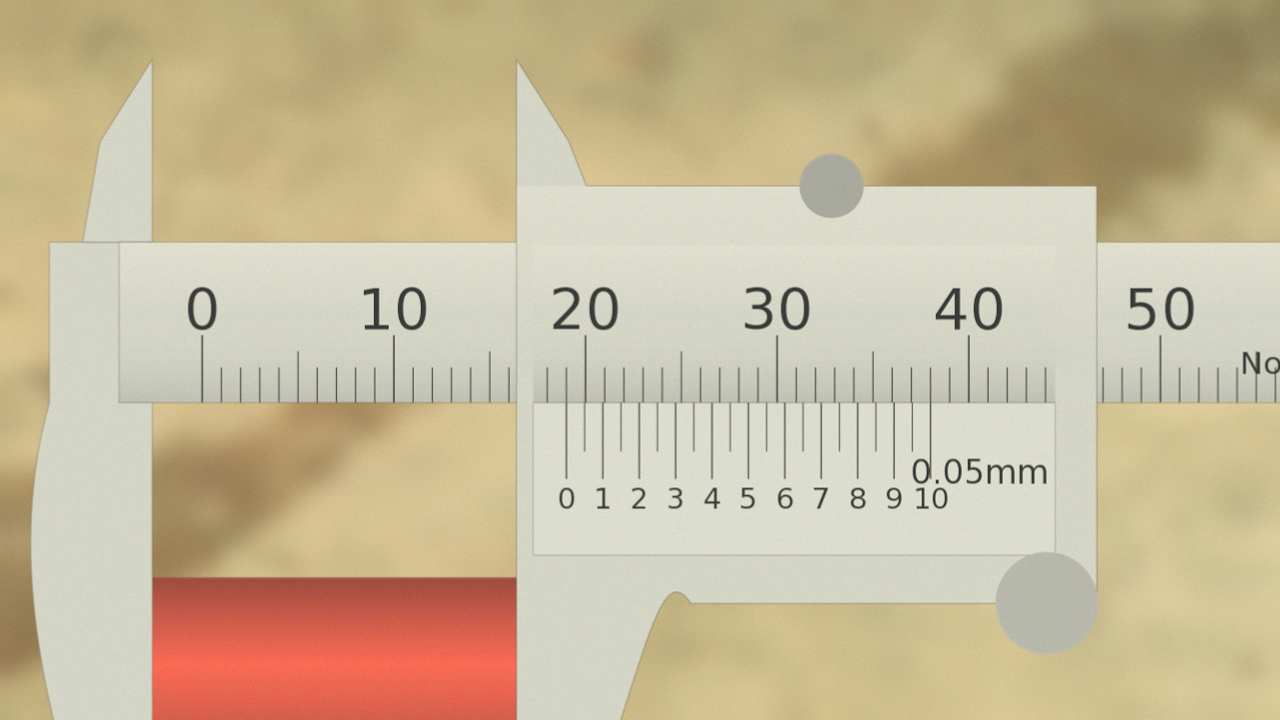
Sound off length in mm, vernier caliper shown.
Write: 19.0 mm
